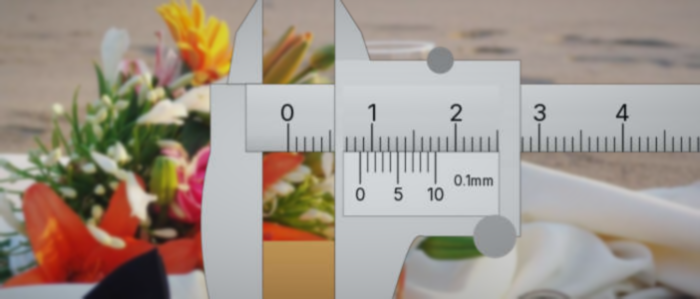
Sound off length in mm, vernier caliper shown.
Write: 8.6 mm
